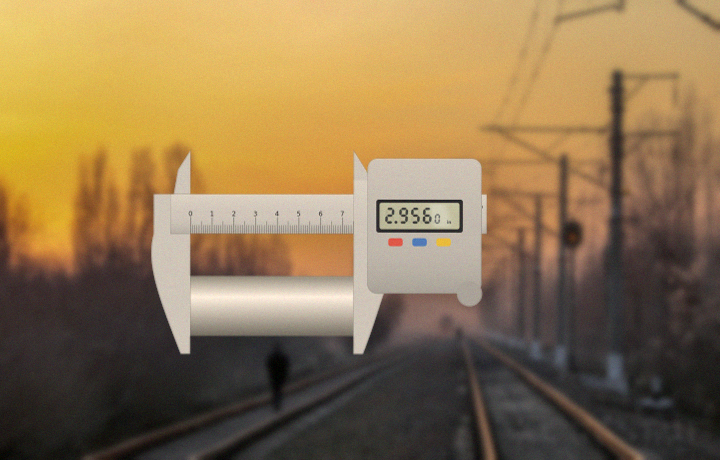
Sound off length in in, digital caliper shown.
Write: 2.9560 in
